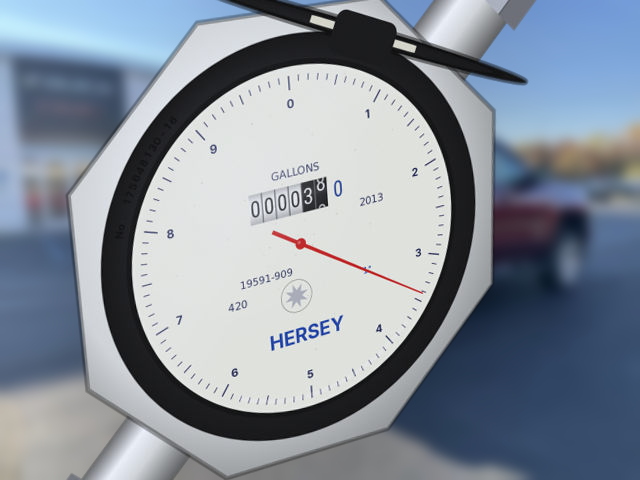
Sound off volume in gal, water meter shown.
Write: 383.4 gal
